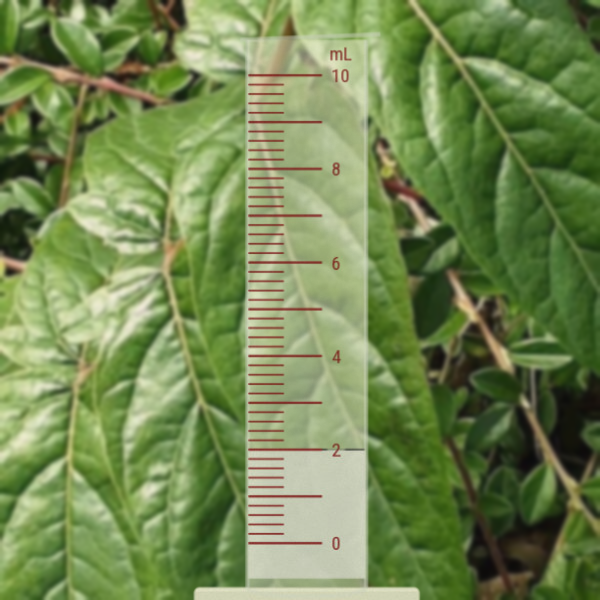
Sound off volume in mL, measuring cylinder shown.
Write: 2 mL
